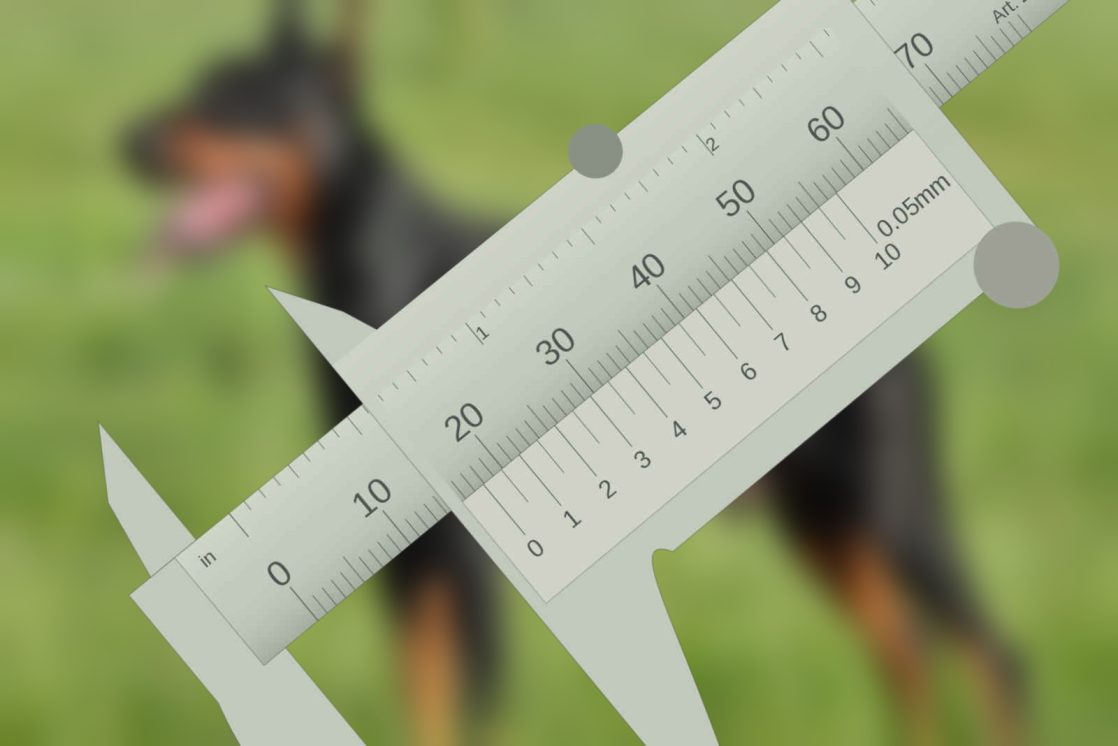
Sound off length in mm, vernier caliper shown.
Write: 17.9 mm
